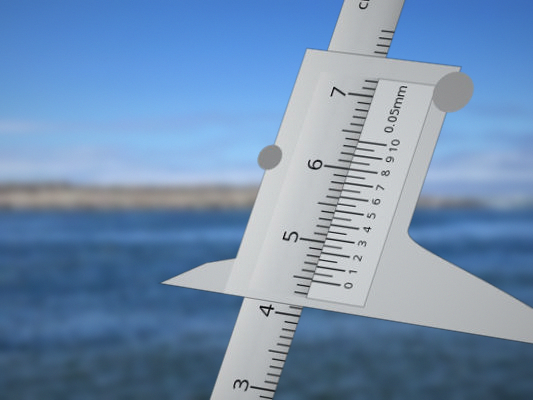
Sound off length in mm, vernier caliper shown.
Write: 44.8 mm
